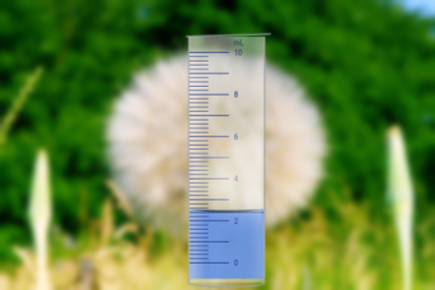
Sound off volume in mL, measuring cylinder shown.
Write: 2.4 mL
